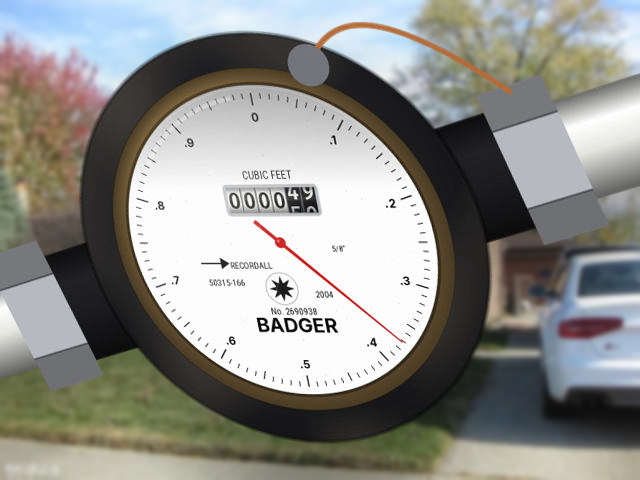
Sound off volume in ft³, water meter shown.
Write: 49.37 ft³
